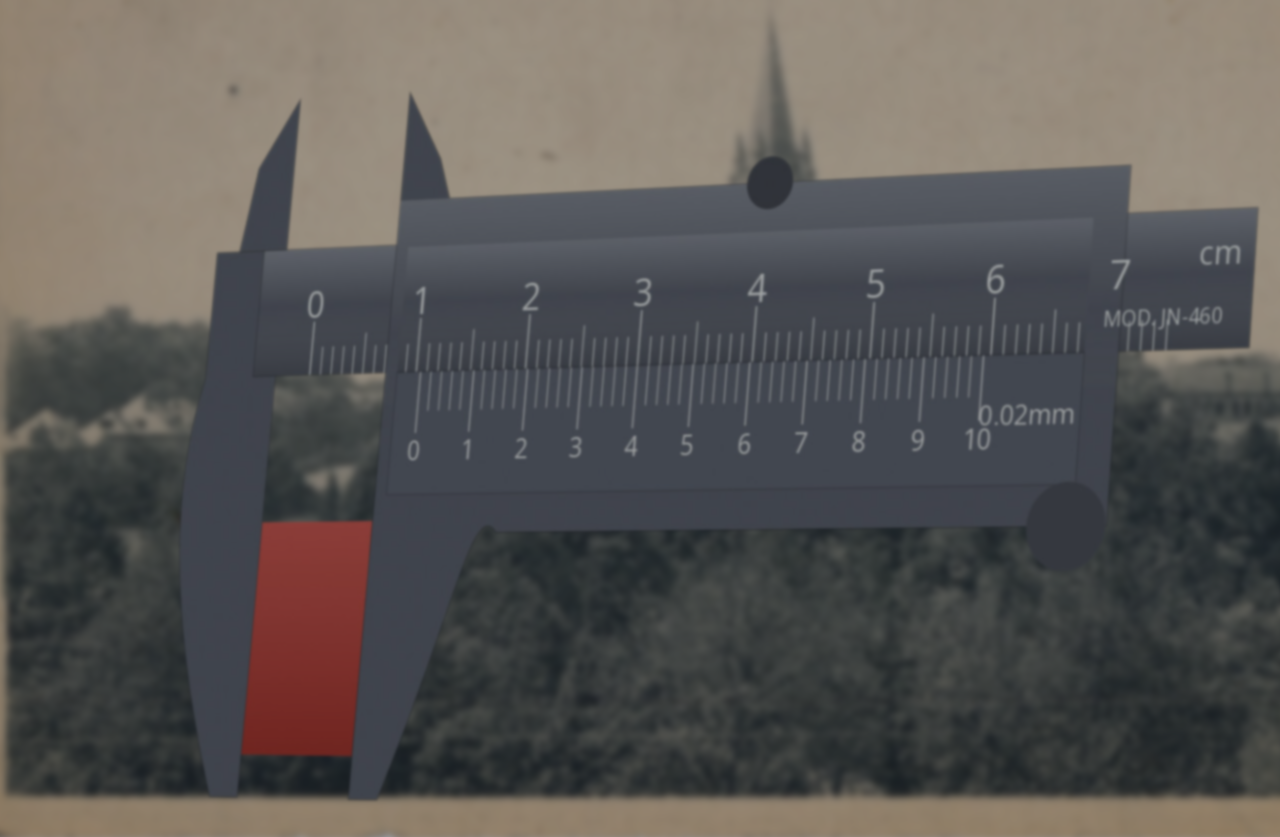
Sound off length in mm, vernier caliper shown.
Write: 10.4 mm
